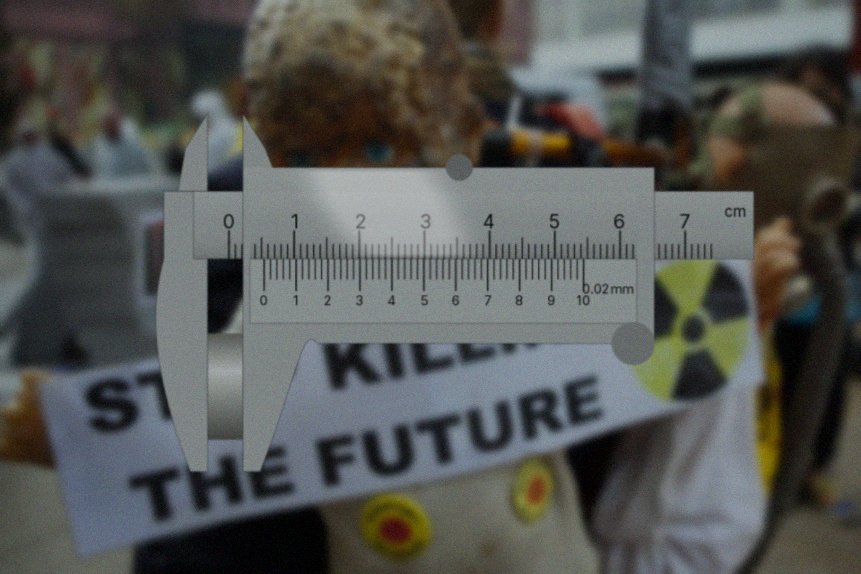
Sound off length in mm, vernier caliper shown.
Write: 5.4 mm
